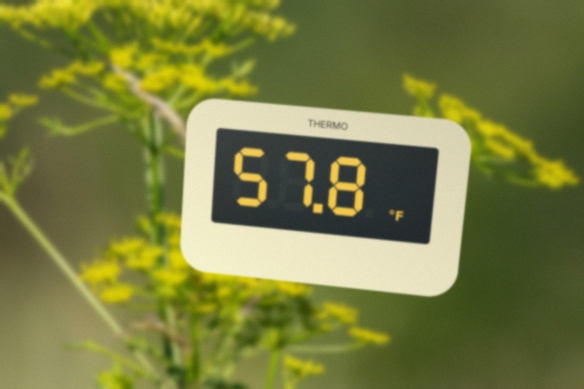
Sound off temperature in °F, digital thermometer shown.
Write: 57.8 °F
